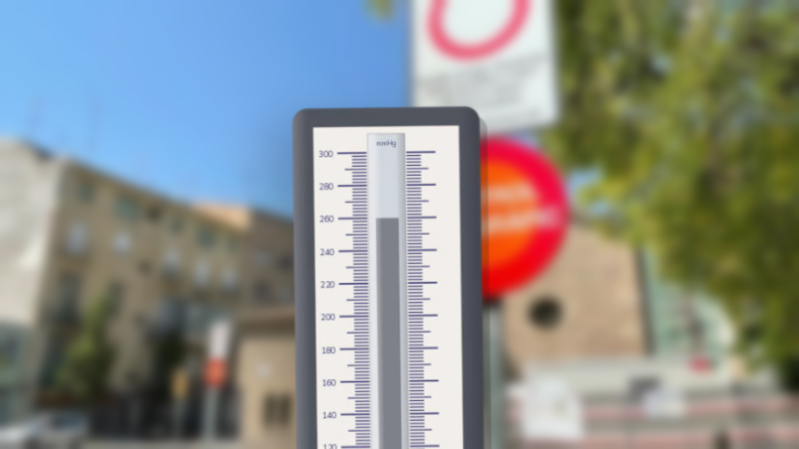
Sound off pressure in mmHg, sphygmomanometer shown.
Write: 260 mmHg
